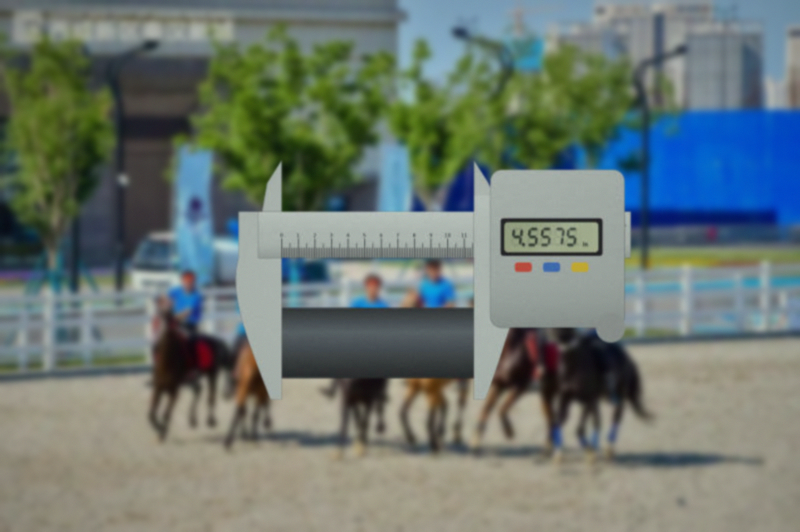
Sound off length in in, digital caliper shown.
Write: 4.5575 in
